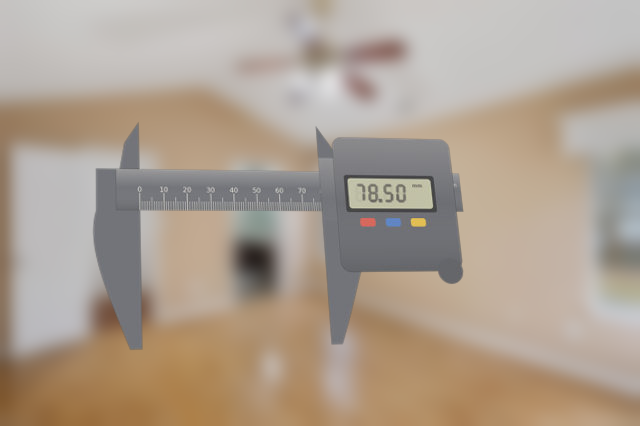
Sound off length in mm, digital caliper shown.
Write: 78.50 mm
